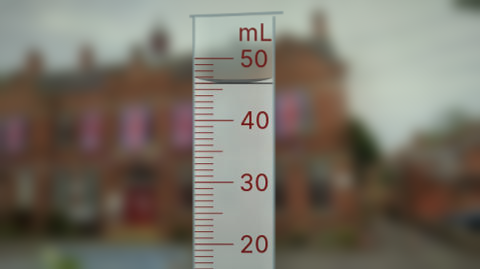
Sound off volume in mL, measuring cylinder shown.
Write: 46 mL
